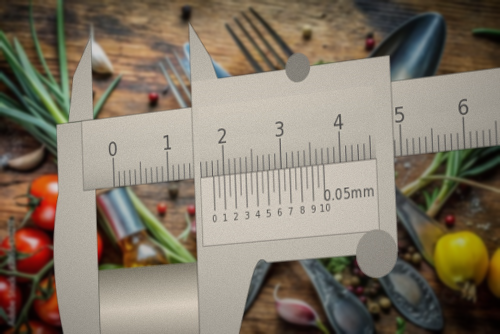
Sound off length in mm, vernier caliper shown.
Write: 18.2 mm
